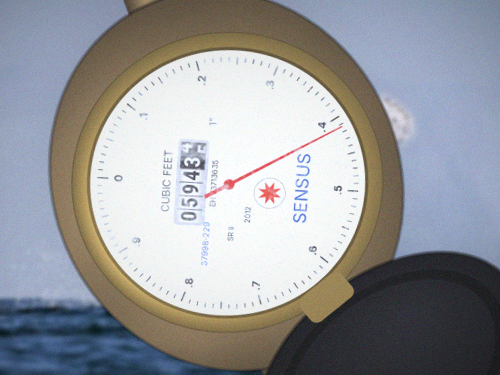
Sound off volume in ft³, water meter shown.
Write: 59434.41 ft³
